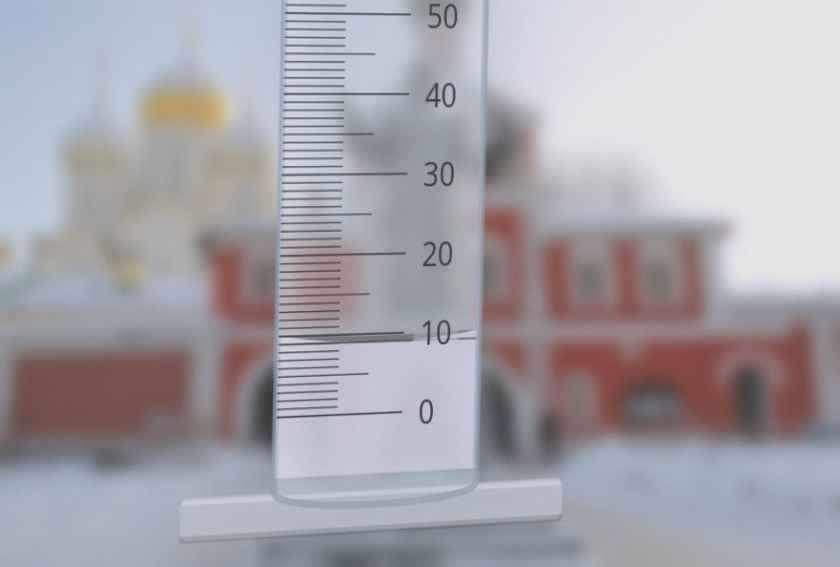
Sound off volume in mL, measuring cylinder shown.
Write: 9 mL
